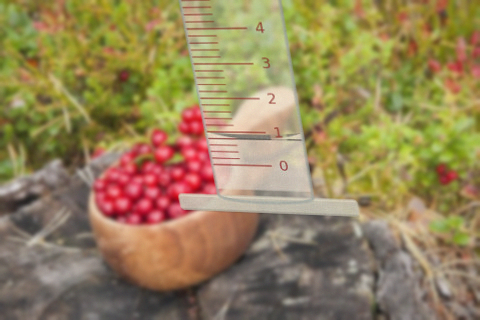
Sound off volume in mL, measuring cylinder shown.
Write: 0.8 mL
